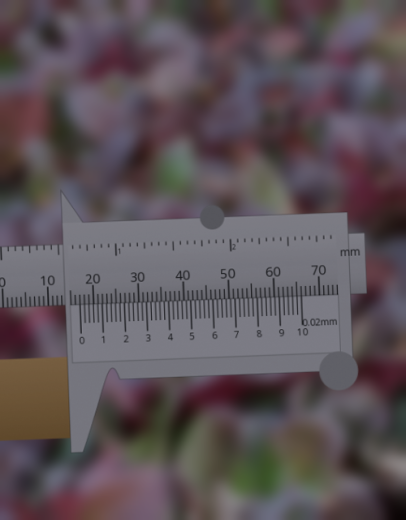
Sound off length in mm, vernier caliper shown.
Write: 17.0 mm
